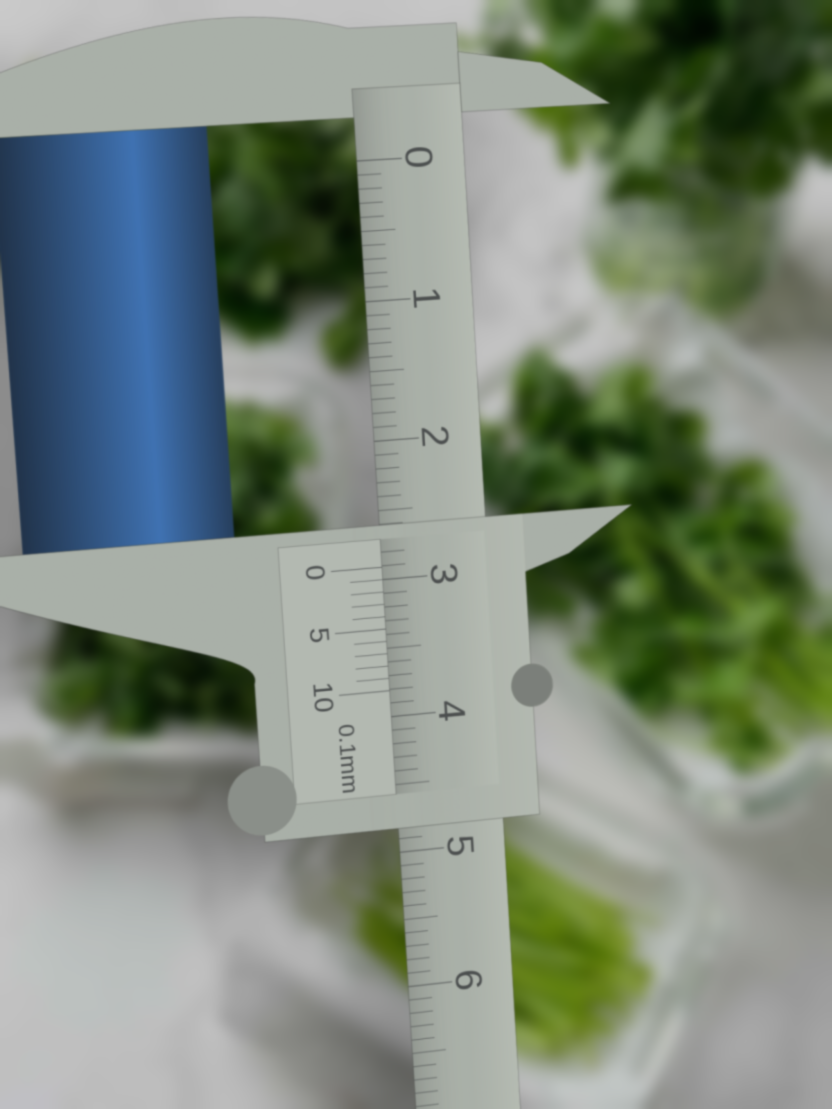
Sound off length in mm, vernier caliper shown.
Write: 29.1 mm
